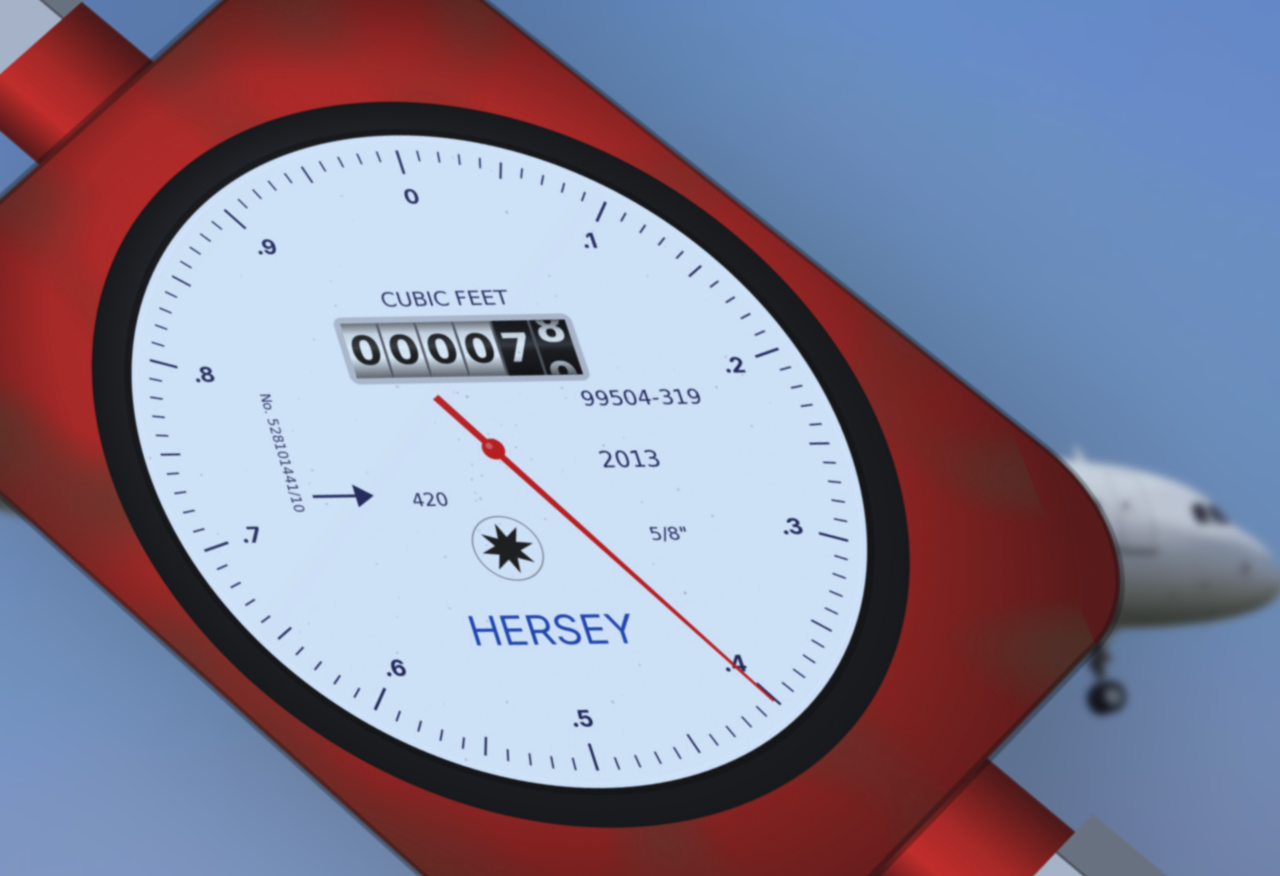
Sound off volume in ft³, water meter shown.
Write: 78.40 ft³
